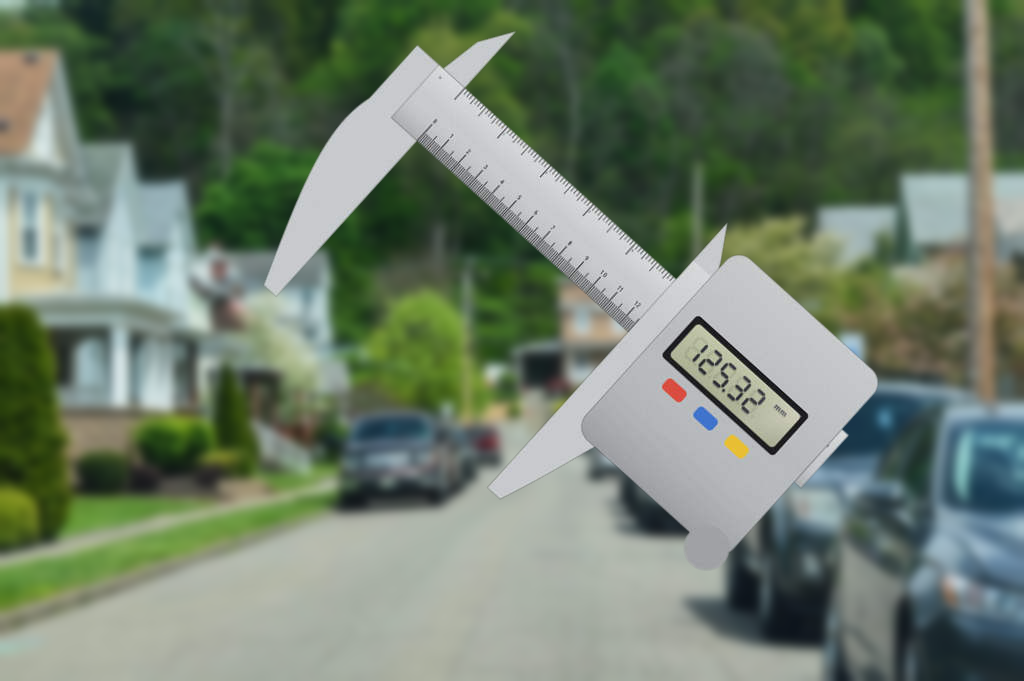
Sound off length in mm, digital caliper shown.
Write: 125.32 mm
